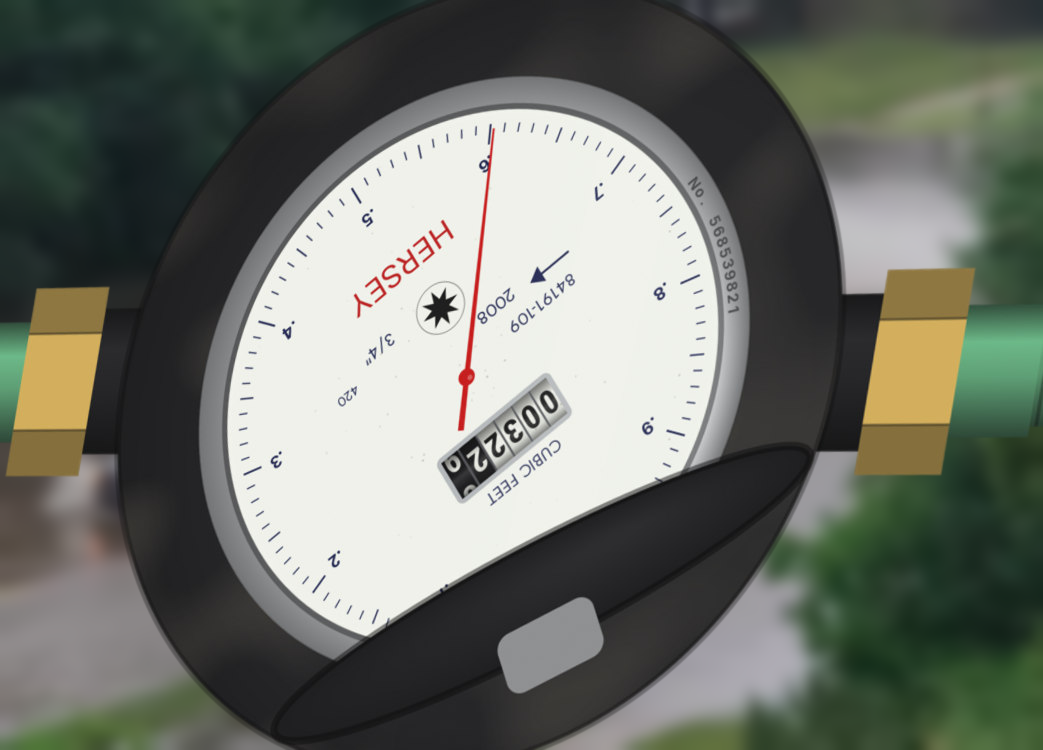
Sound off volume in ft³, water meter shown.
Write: 3228.60 ft³
